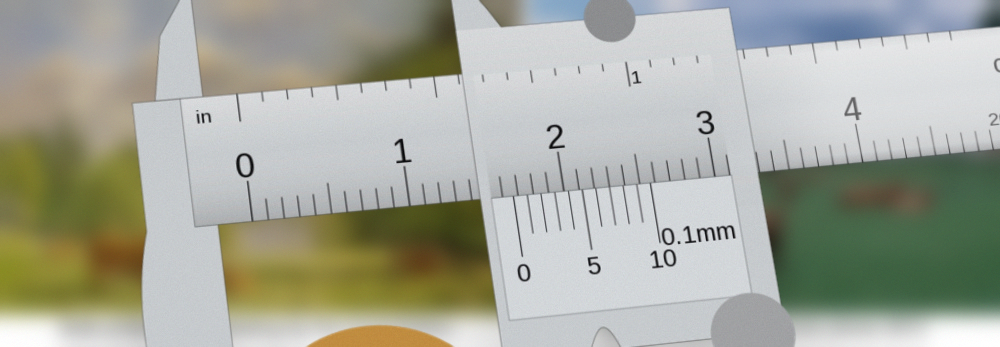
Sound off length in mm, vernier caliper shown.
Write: 16.7 mm
